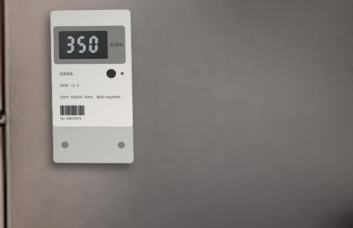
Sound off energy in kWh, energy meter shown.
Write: 350 kWh
